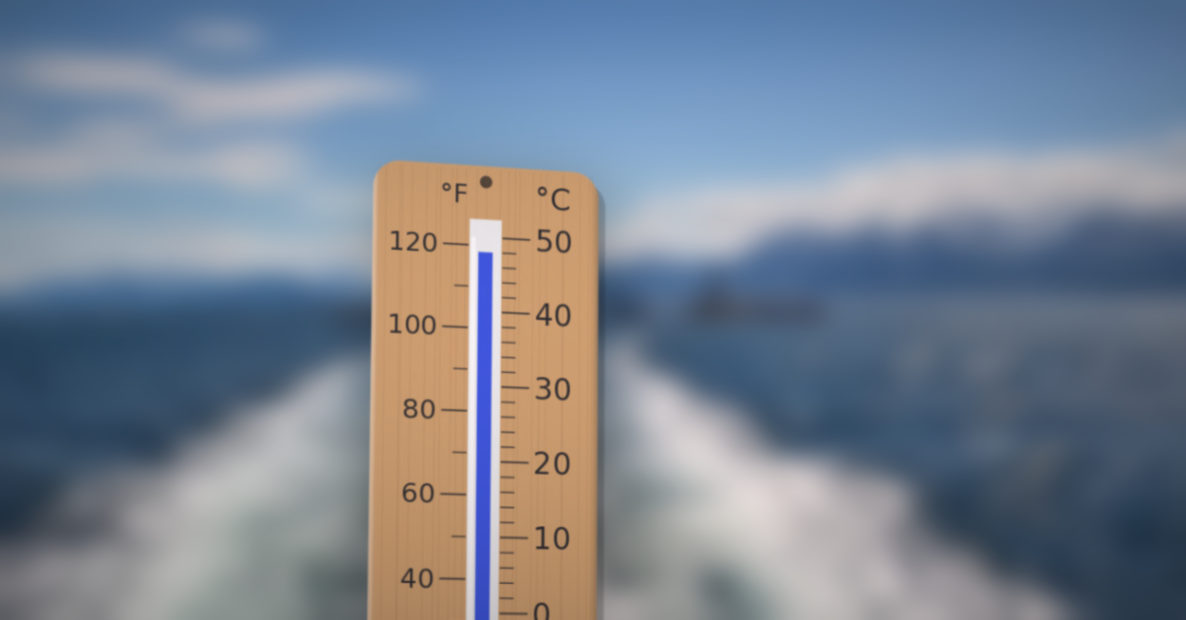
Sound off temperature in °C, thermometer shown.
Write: 48 °C
